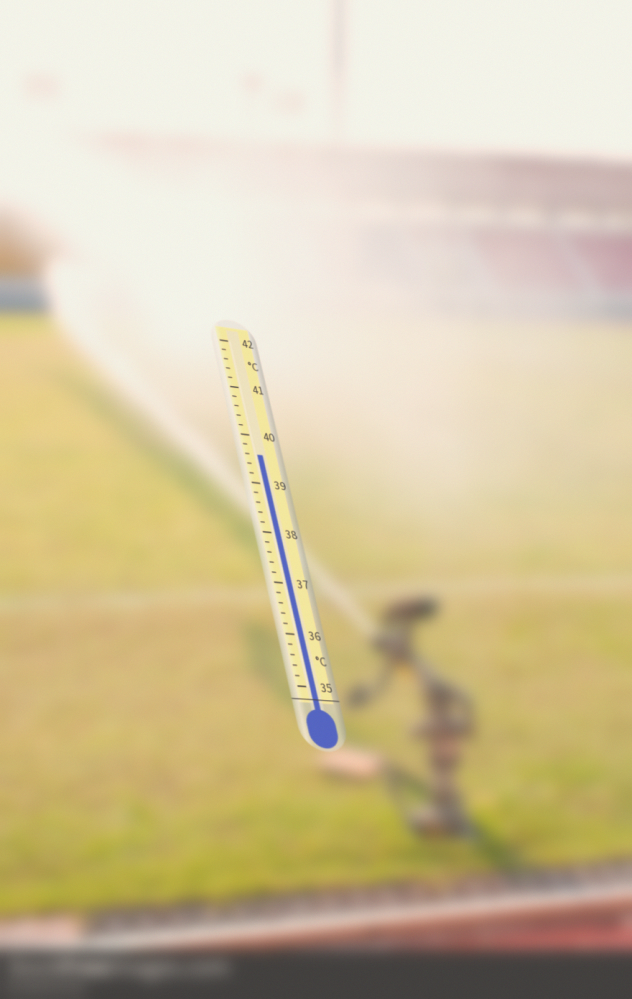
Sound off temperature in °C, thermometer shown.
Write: 39.6 °C
